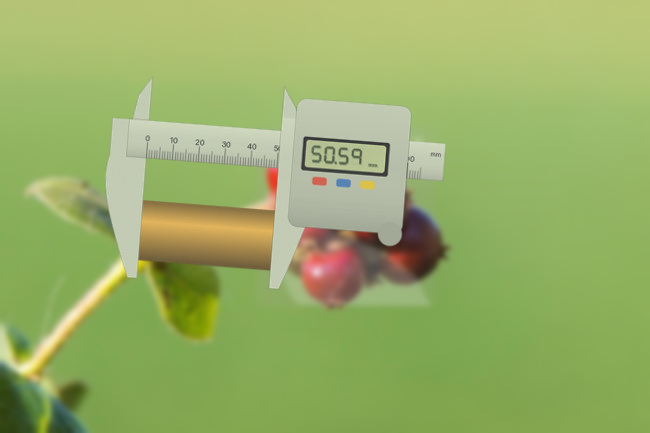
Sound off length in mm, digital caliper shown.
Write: 50.59 mm
